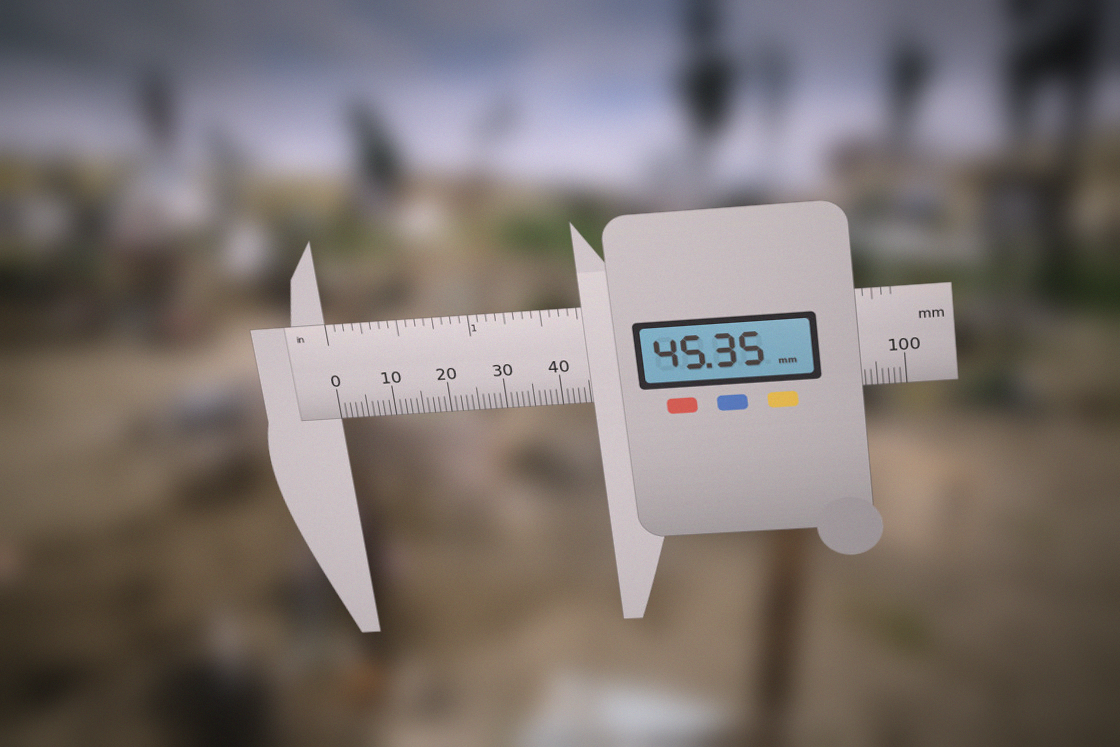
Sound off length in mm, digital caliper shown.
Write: 45.35 mm
